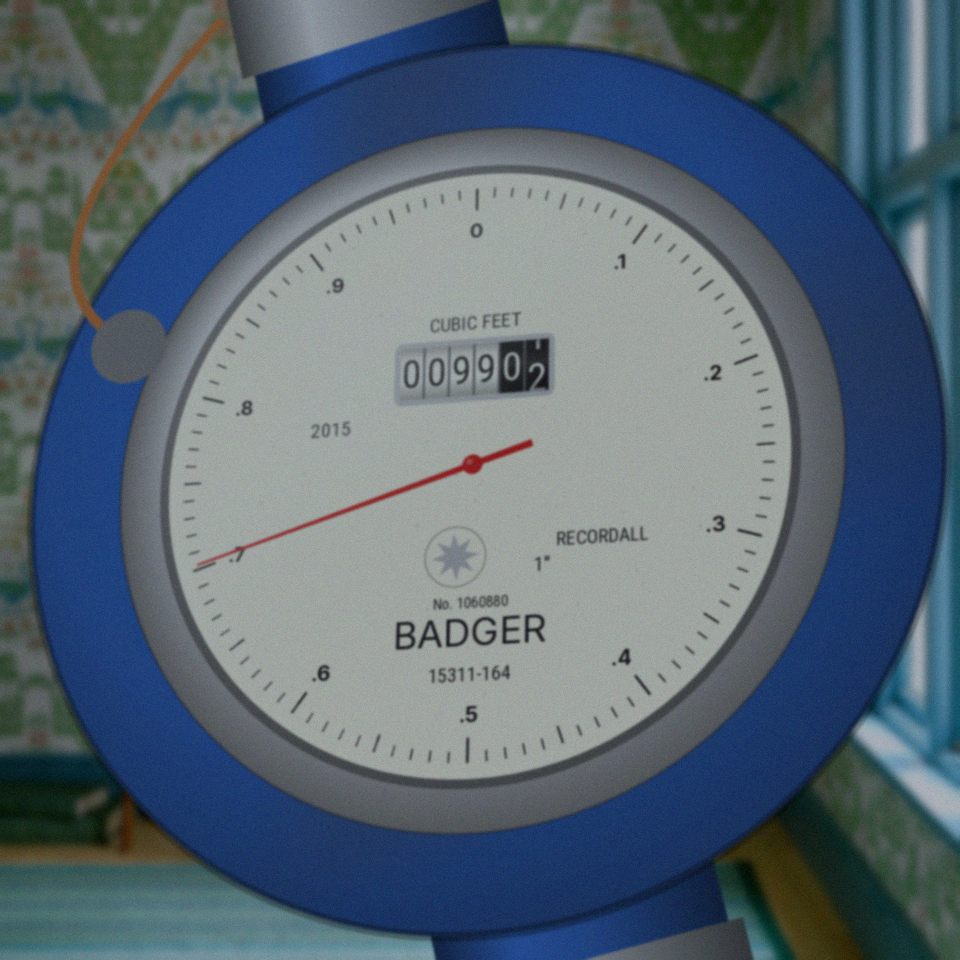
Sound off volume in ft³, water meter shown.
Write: 9901.70 ft³
